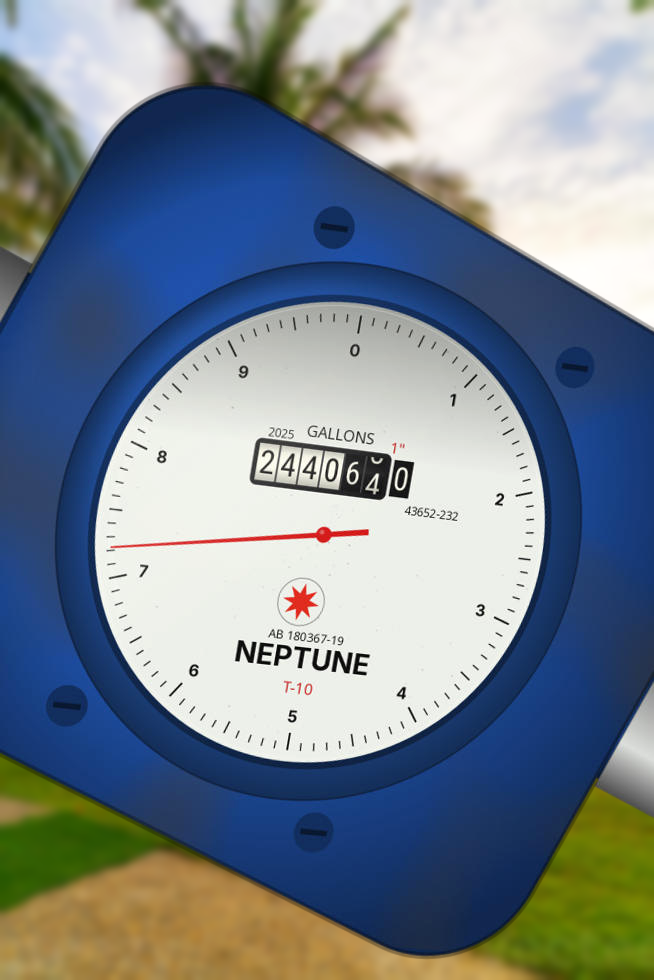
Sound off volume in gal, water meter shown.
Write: 2440637.2 gal
